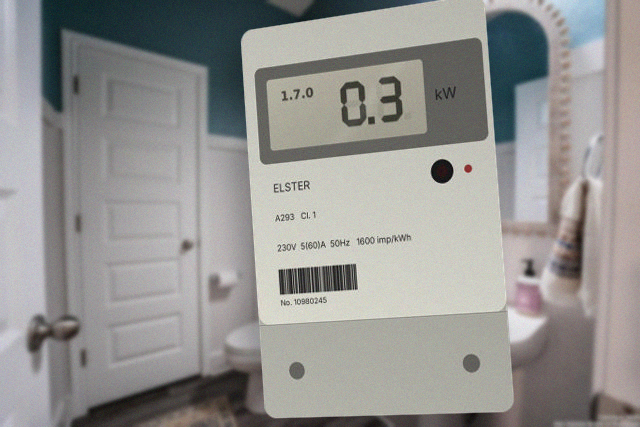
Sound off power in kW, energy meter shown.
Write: 0.3 kW
